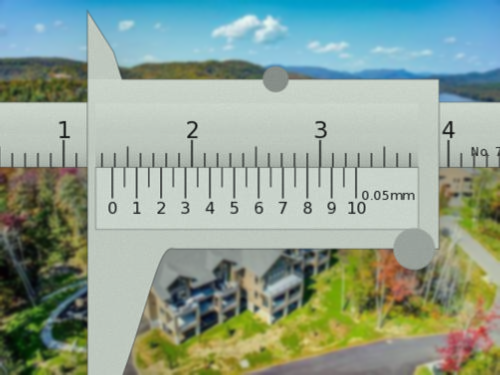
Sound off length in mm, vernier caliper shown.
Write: 13.8 mm
